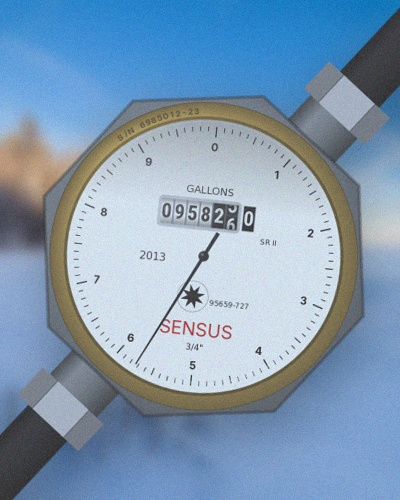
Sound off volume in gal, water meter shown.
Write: 958255.7 gal
